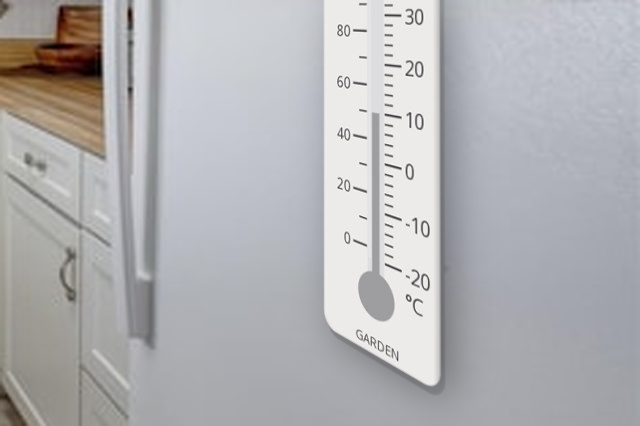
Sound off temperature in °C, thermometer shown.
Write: 10 °C
